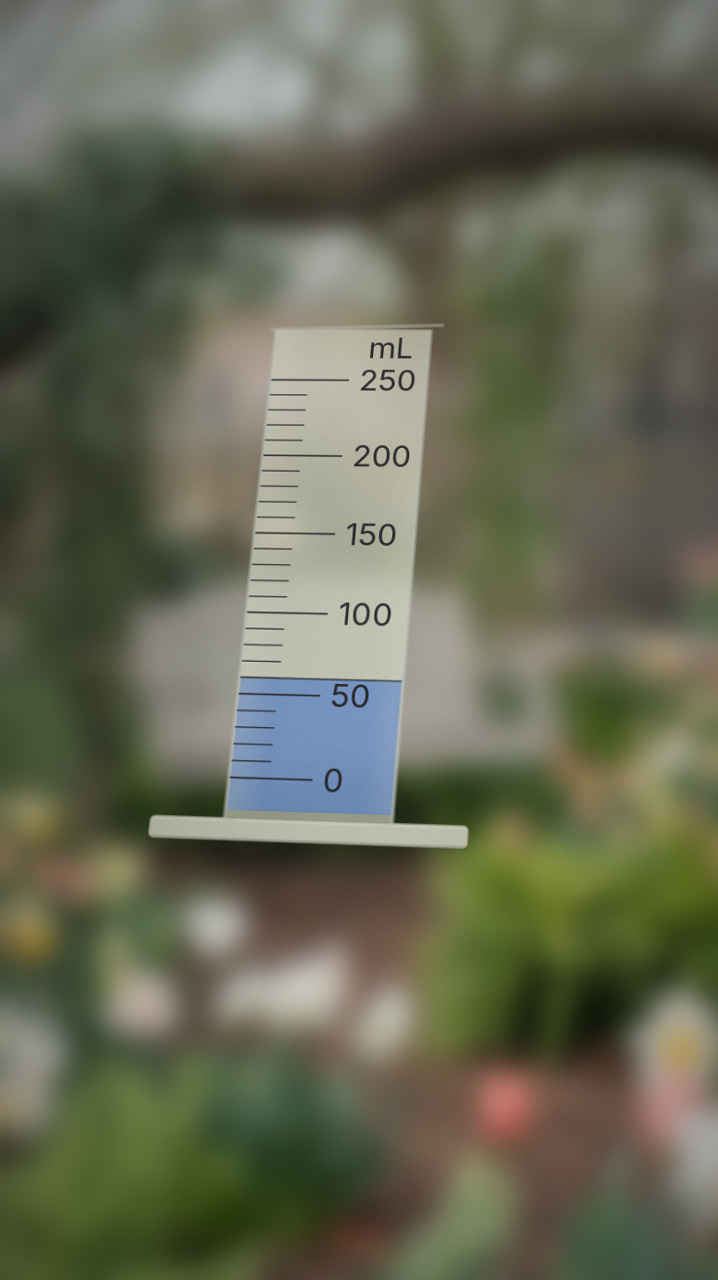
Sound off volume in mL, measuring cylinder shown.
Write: 60 mL
